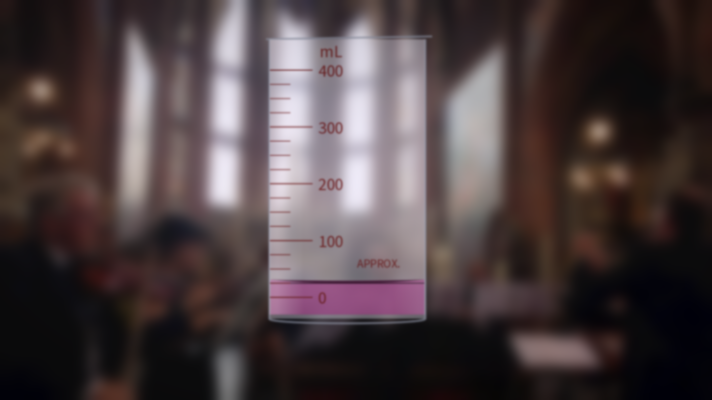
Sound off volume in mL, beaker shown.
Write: 25 mL
